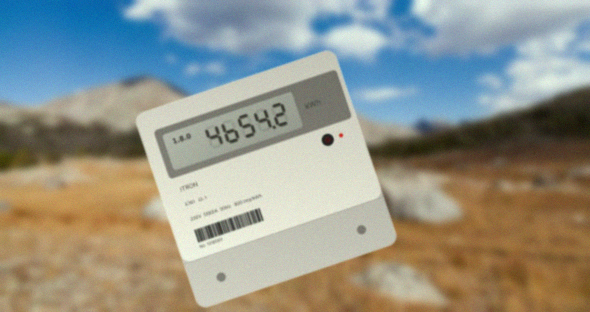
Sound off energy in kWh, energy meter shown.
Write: 4654.2 kWh
